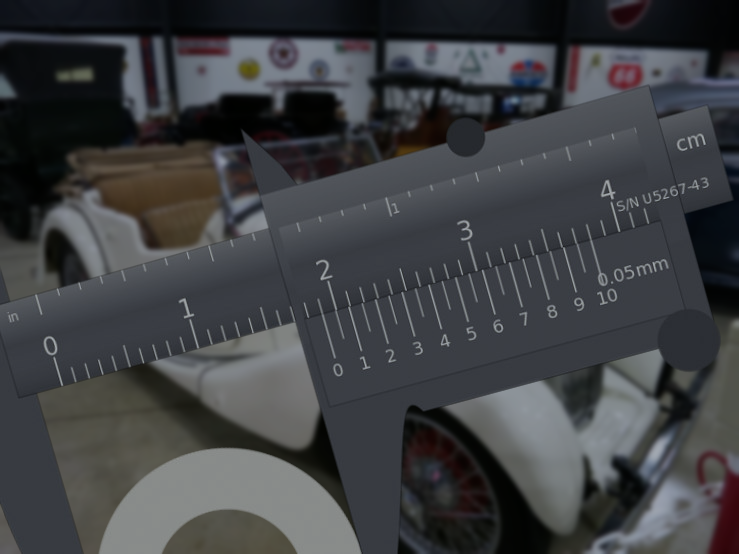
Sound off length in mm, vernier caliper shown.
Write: 19.0 mm
